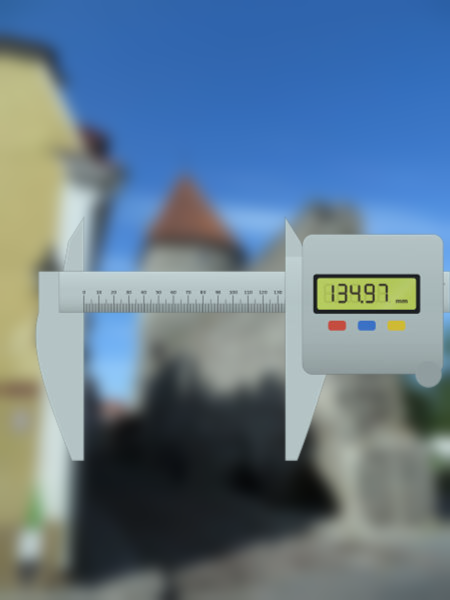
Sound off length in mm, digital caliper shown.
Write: 134.97 mm
